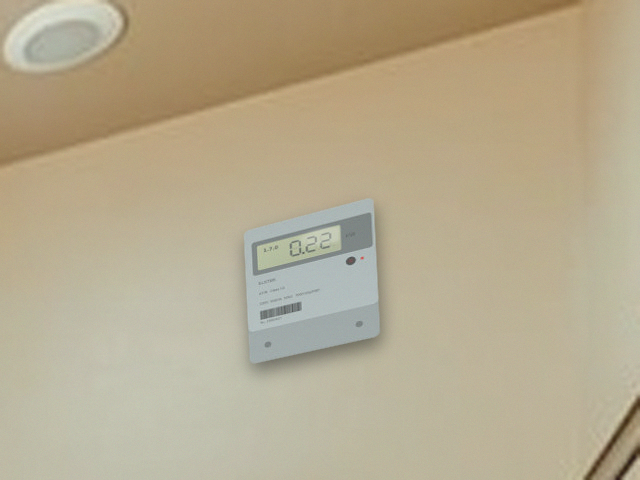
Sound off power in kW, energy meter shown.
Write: 0.22 kW
